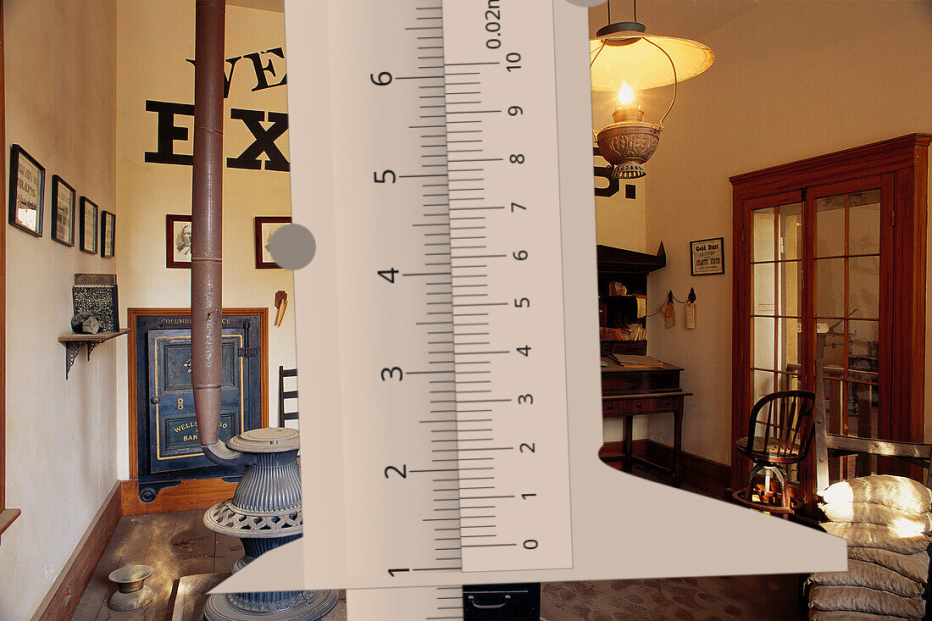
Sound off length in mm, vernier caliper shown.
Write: 12.2 mm
